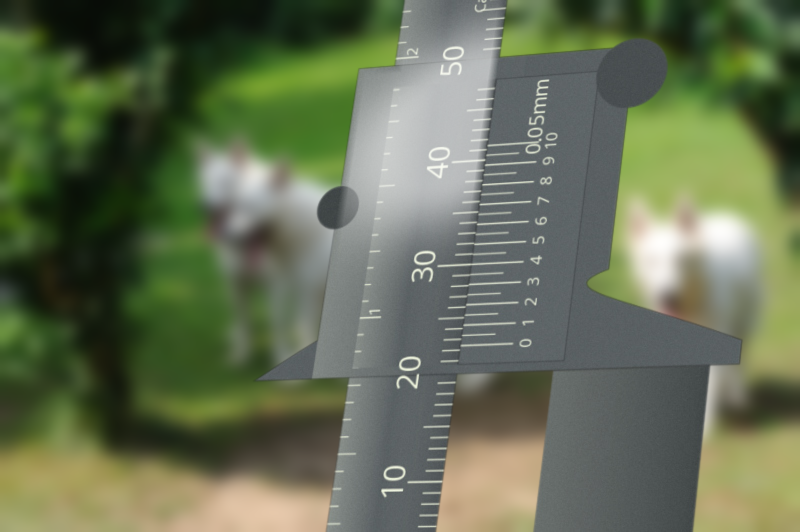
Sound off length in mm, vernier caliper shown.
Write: 22.4 mm
